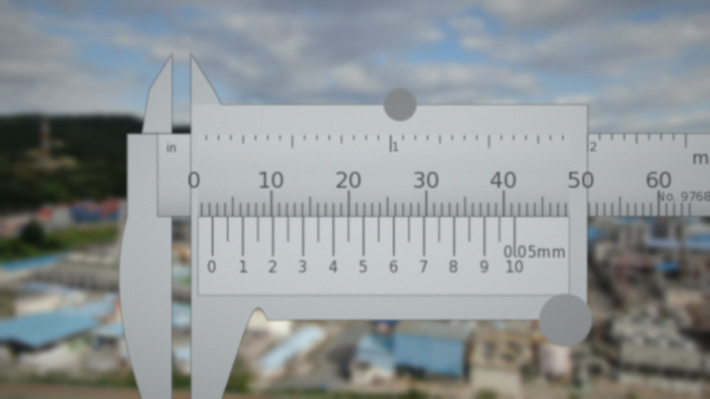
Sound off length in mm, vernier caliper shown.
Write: 2.4 mm
